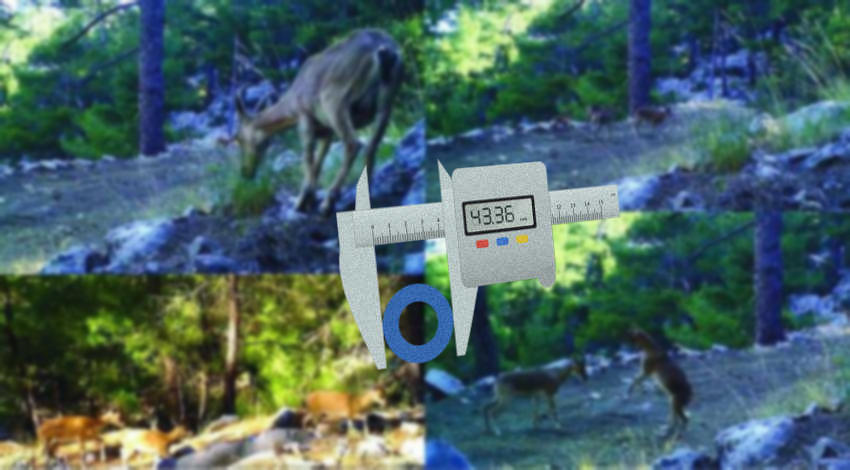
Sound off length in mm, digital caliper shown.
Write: 43.36 mm
